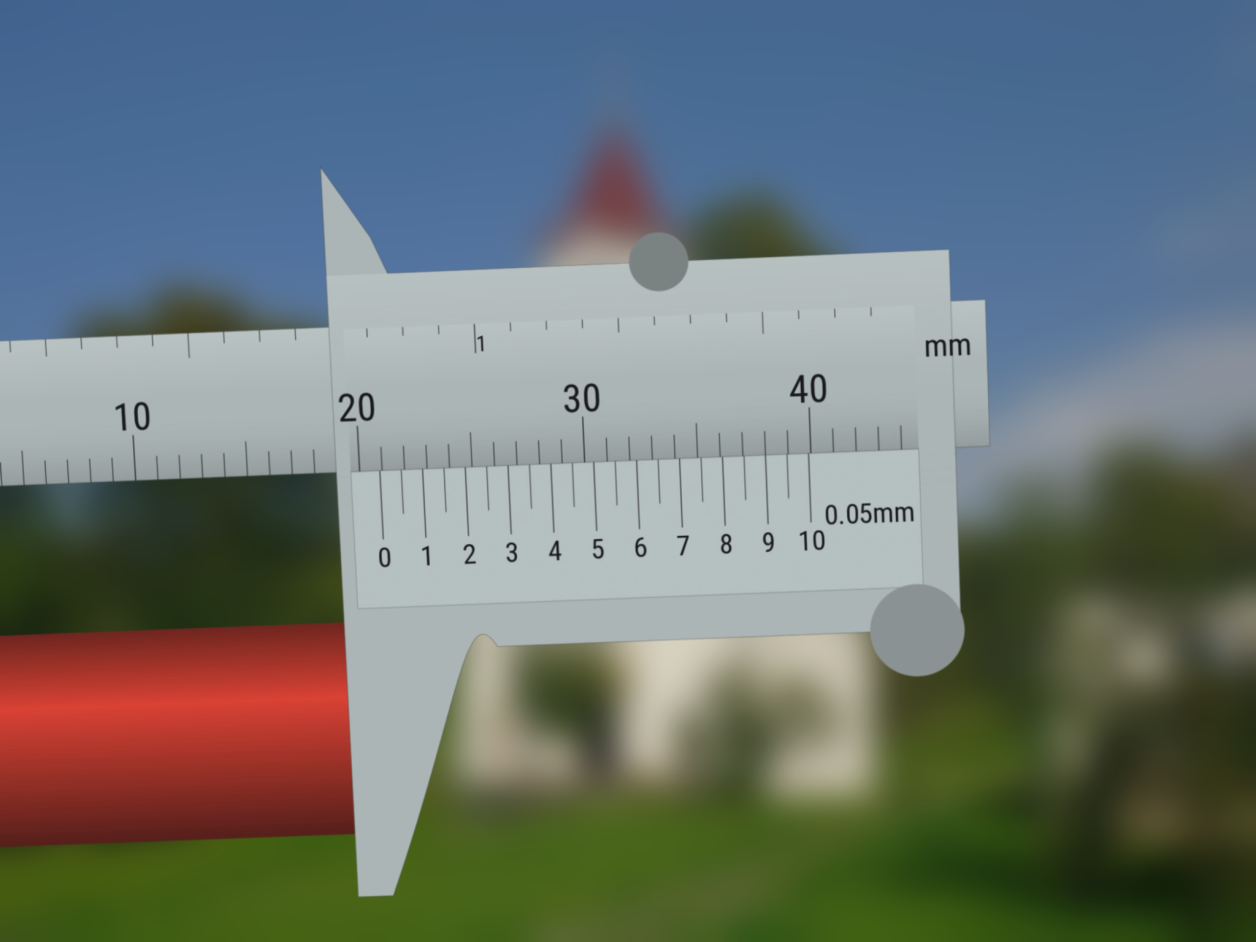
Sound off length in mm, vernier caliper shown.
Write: 20.9 mm
